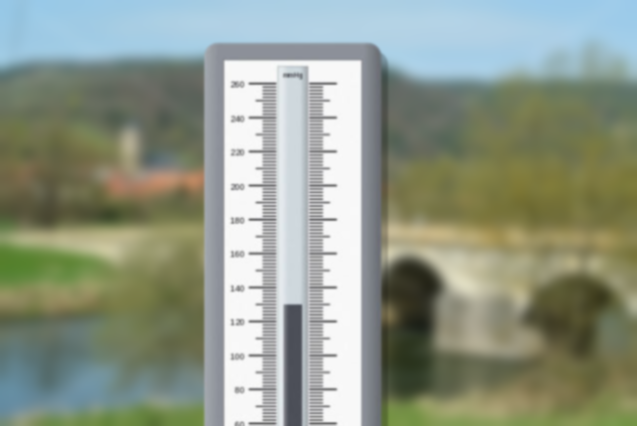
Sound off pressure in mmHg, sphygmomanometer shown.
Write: 130 mmHg
